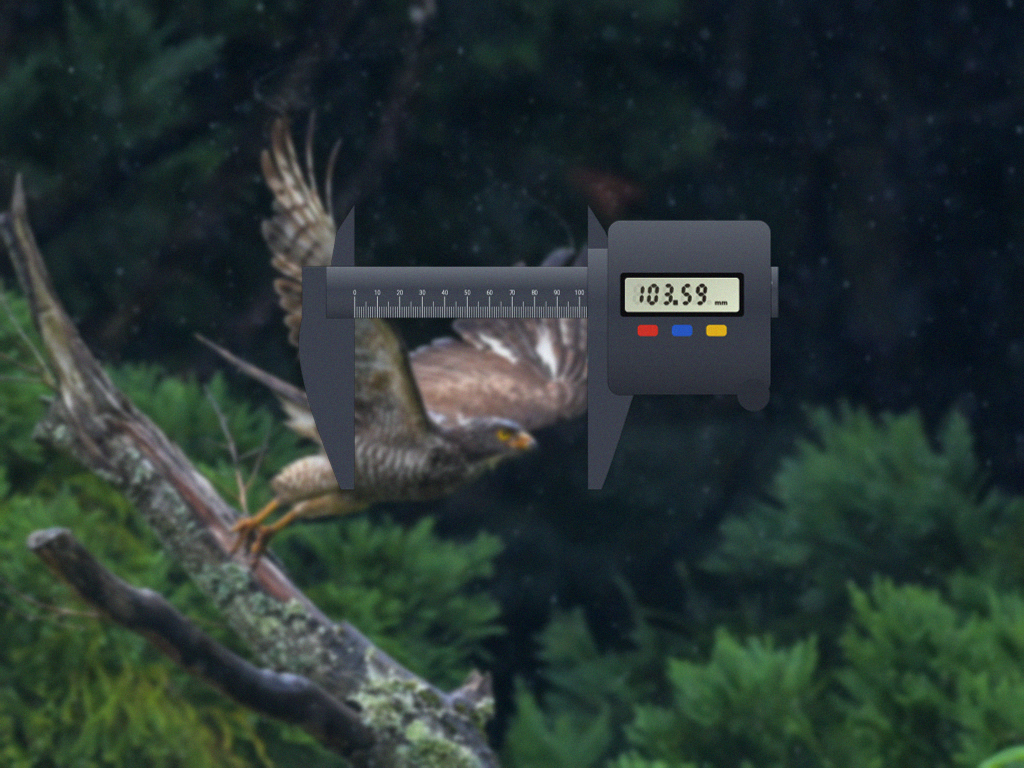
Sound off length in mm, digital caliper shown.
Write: 103.59 mm
